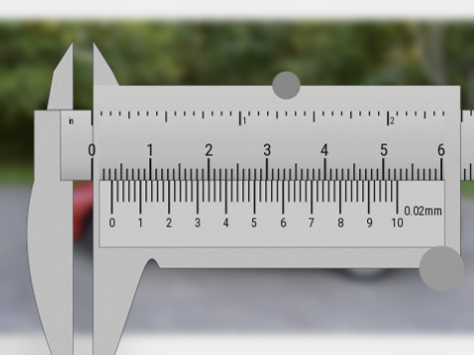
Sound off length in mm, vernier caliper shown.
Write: 3.4 mm
